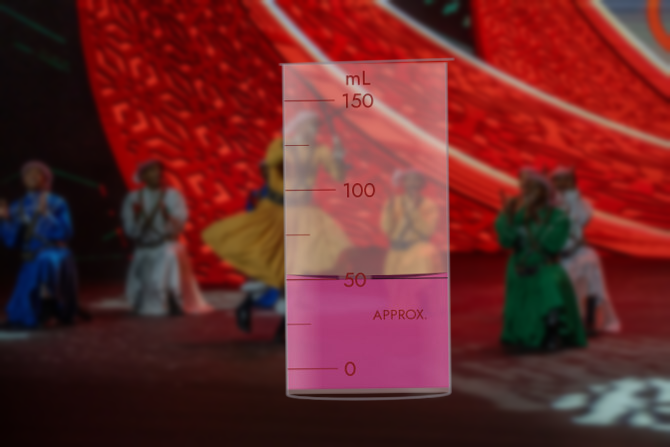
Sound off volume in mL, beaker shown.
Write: 50 mL
